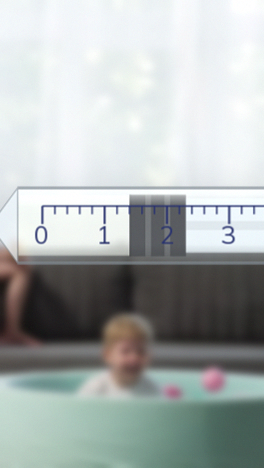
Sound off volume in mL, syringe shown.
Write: 1.4 mL
